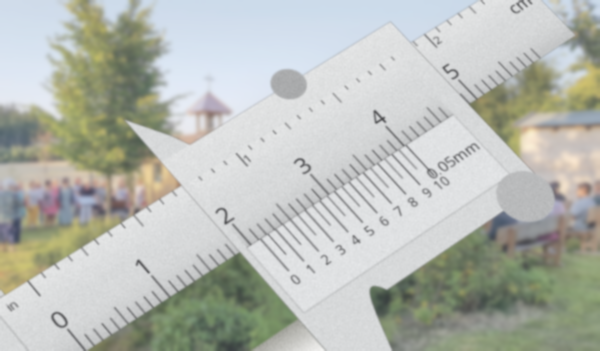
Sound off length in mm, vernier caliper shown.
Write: 21.2 mm
